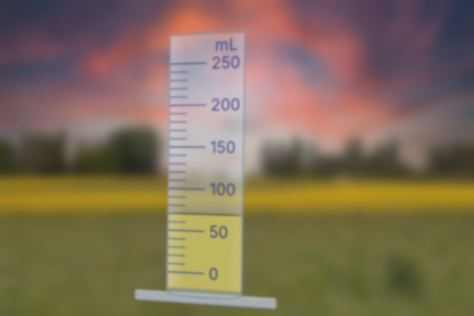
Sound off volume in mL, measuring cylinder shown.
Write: 70 mL
